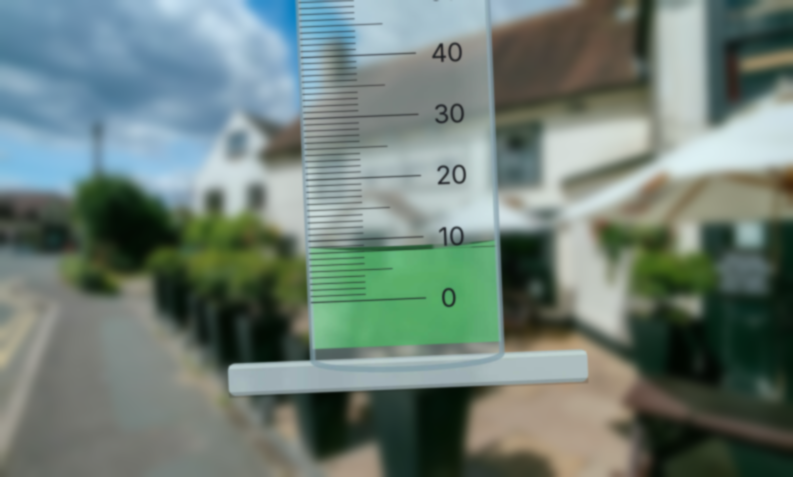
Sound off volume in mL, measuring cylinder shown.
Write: 8 mL
